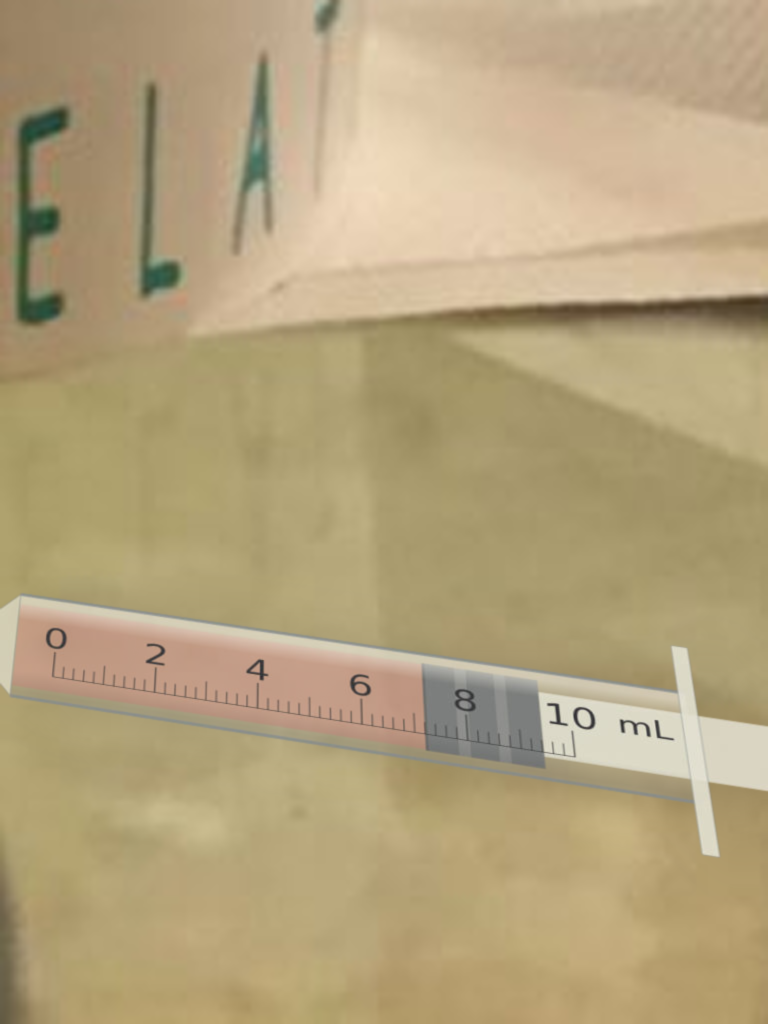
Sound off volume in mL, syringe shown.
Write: 7.2 mL
